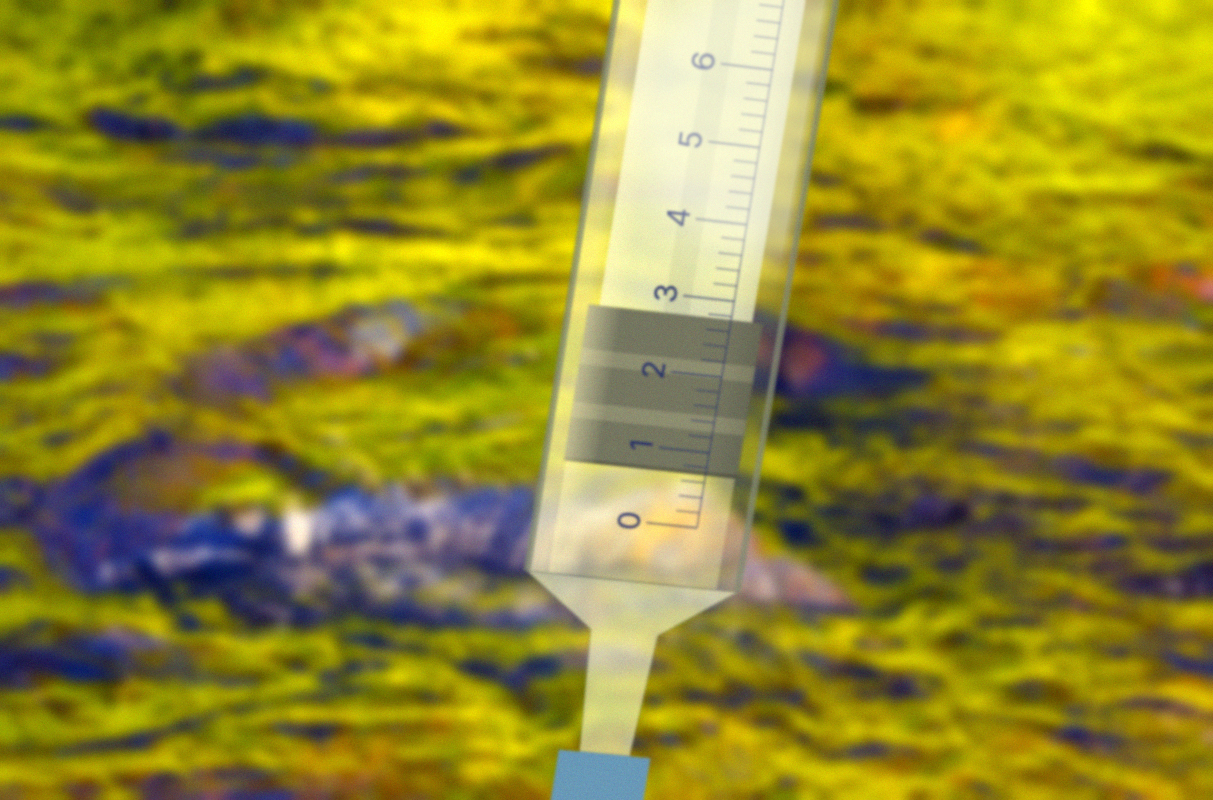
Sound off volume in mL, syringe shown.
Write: 0.7 mL
